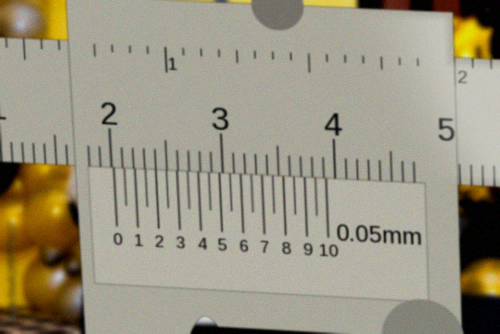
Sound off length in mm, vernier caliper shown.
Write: 20.2 mm
